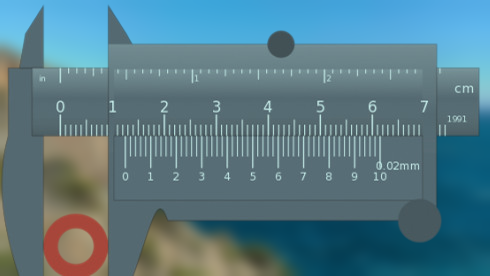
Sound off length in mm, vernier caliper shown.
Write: 12.5 mm
